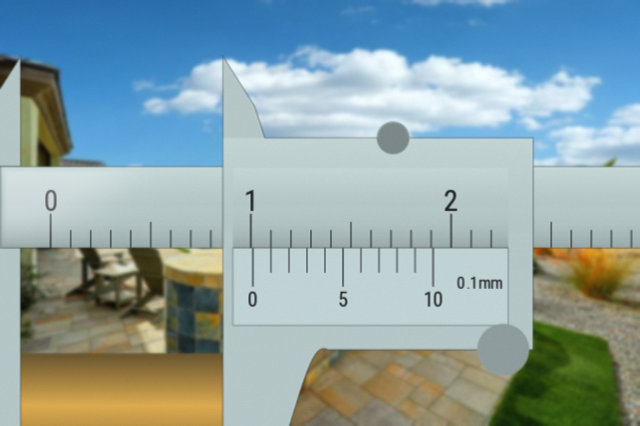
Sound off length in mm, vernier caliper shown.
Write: 10.1 mm
